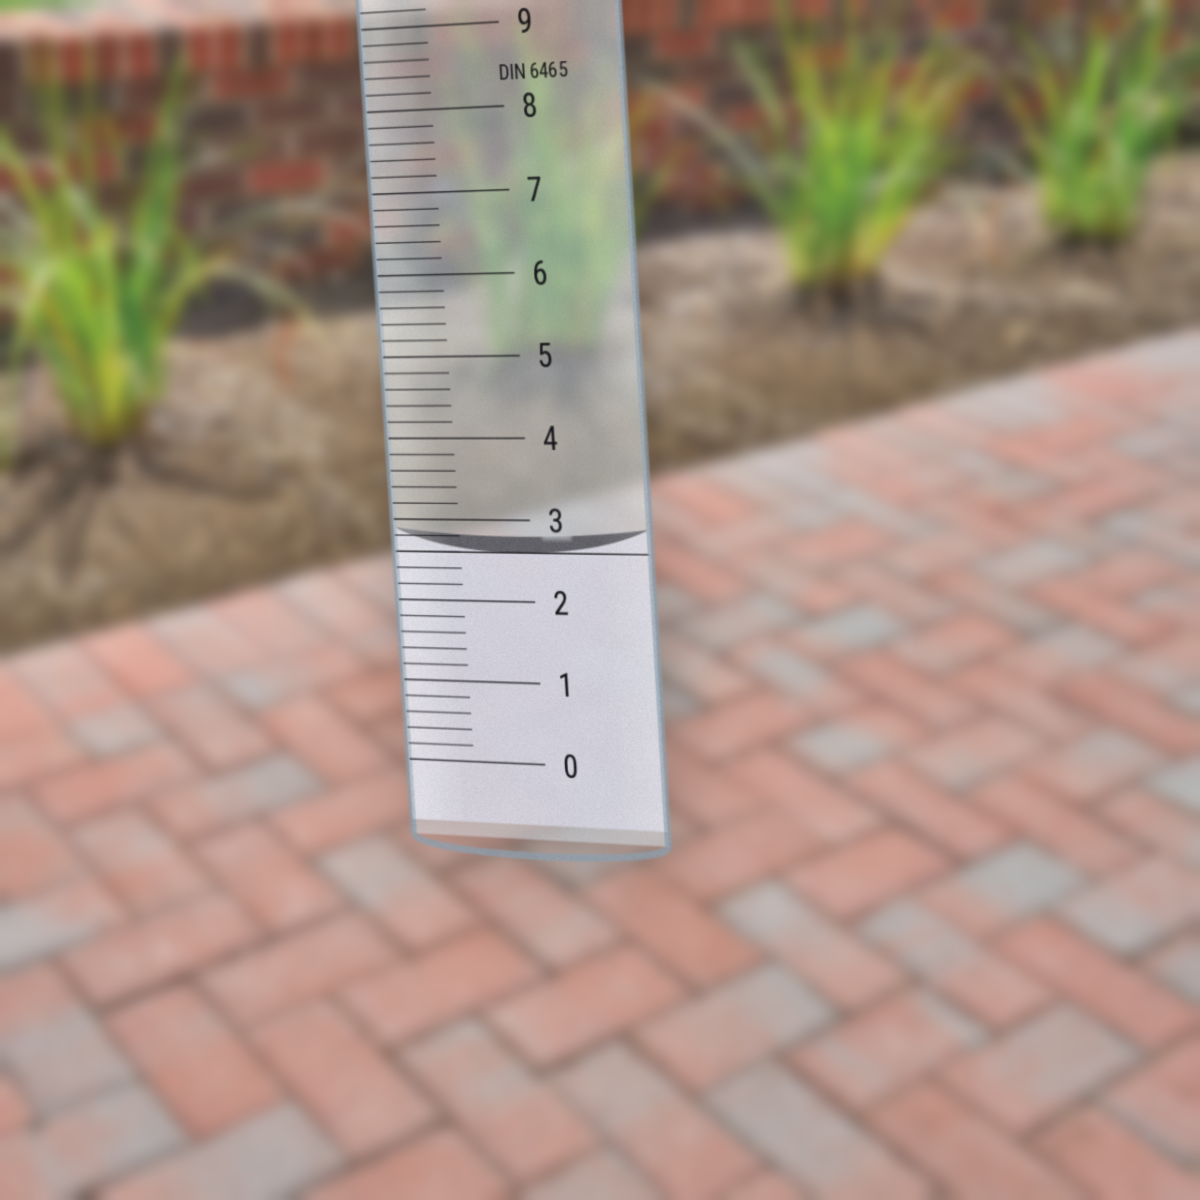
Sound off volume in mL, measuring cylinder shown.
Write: 2.6 mL
